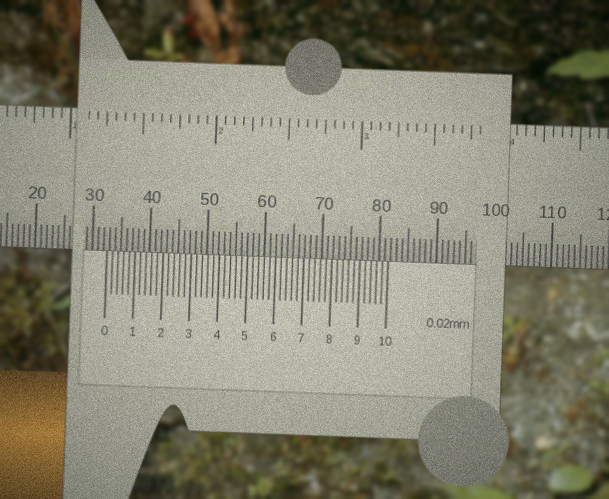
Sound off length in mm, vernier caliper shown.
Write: 32.6 mm
